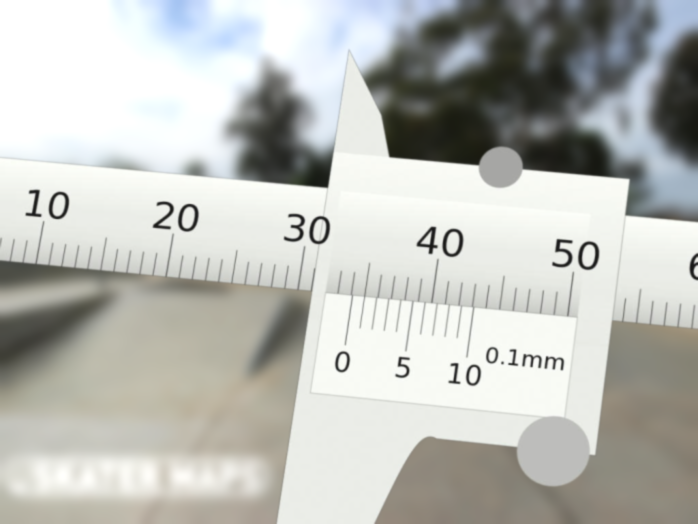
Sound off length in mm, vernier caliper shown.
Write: 34.1 mm
